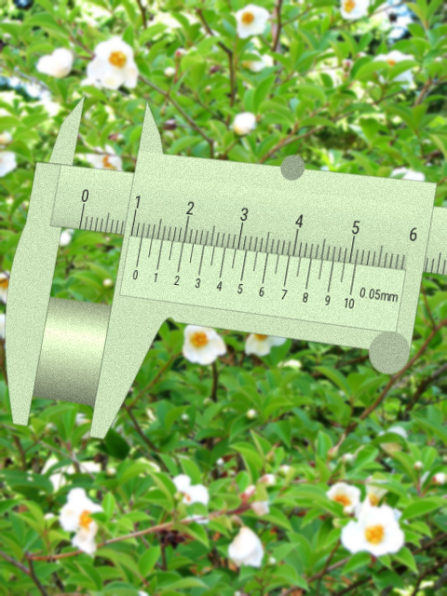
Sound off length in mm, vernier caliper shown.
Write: 12.0 mm
